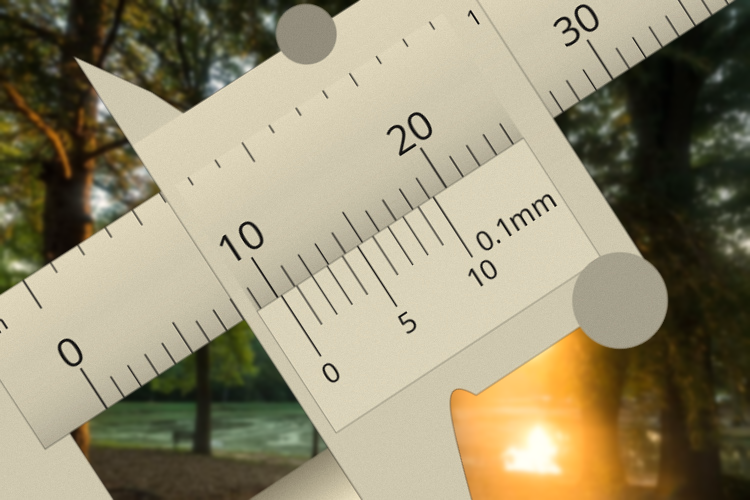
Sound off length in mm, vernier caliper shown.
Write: 10.2 mm
